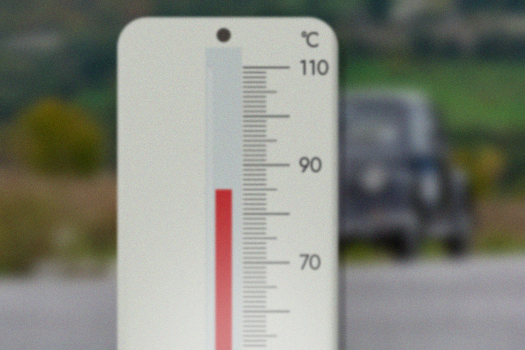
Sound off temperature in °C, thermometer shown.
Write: 85 °C
